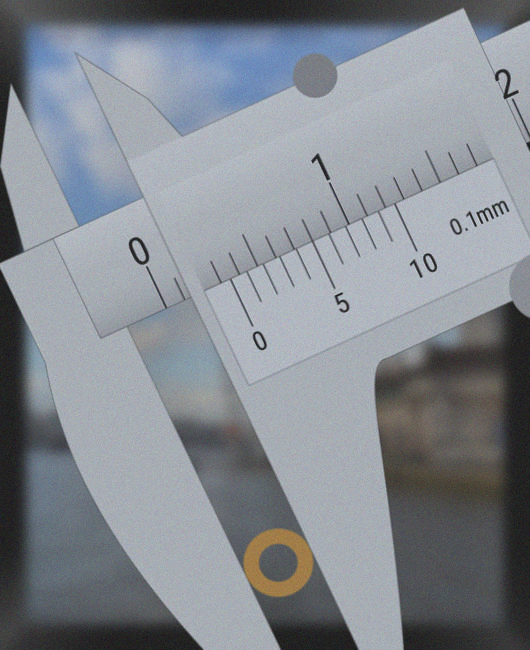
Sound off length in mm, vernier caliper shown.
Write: 3.5 mm
